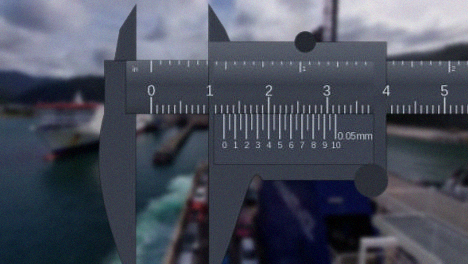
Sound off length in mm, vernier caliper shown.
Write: 12.4 mm
